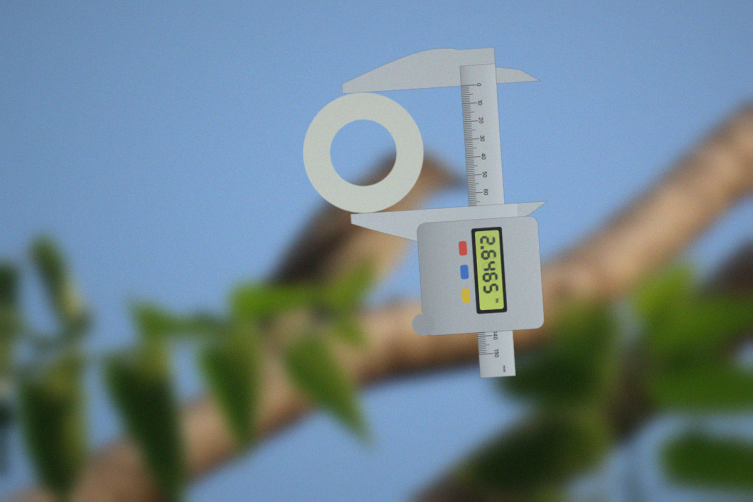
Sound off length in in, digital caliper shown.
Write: 2.6465 in
